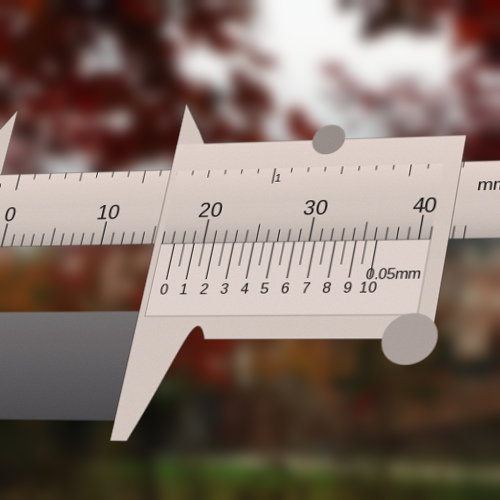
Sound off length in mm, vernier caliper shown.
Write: 17.2 mm
